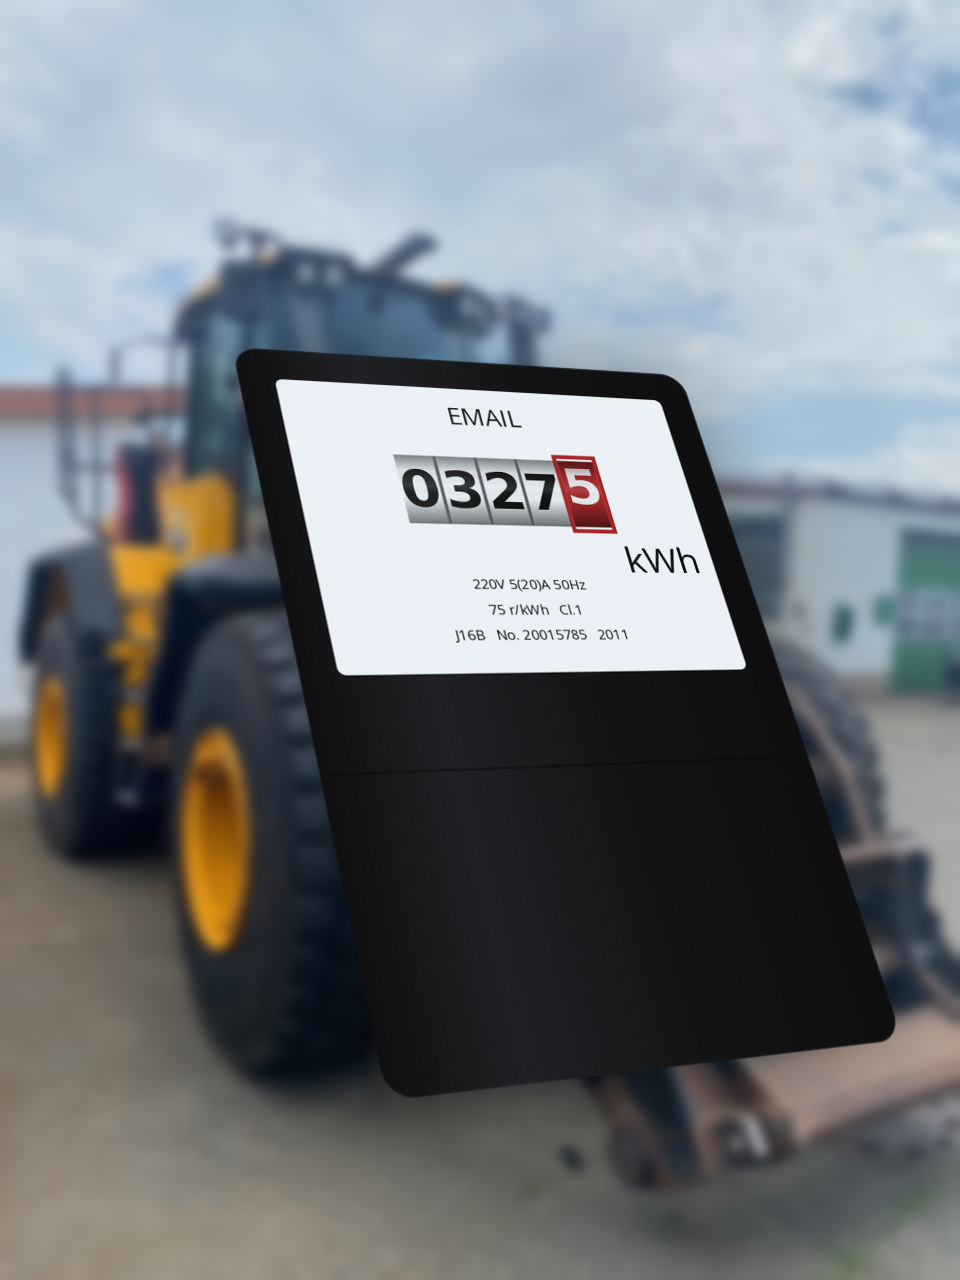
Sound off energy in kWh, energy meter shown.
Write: 327.5 kWh
